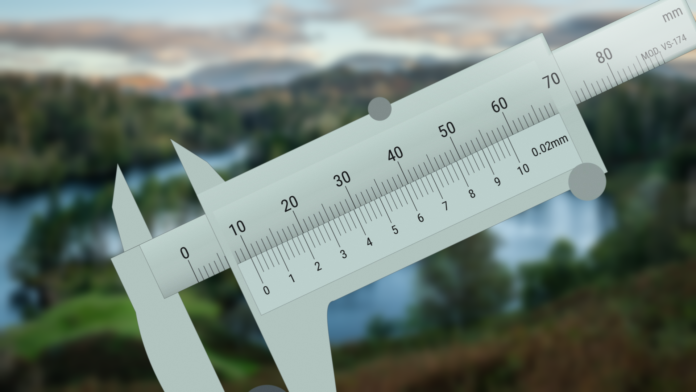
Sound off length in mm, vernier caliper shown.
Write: 10.0 mm
